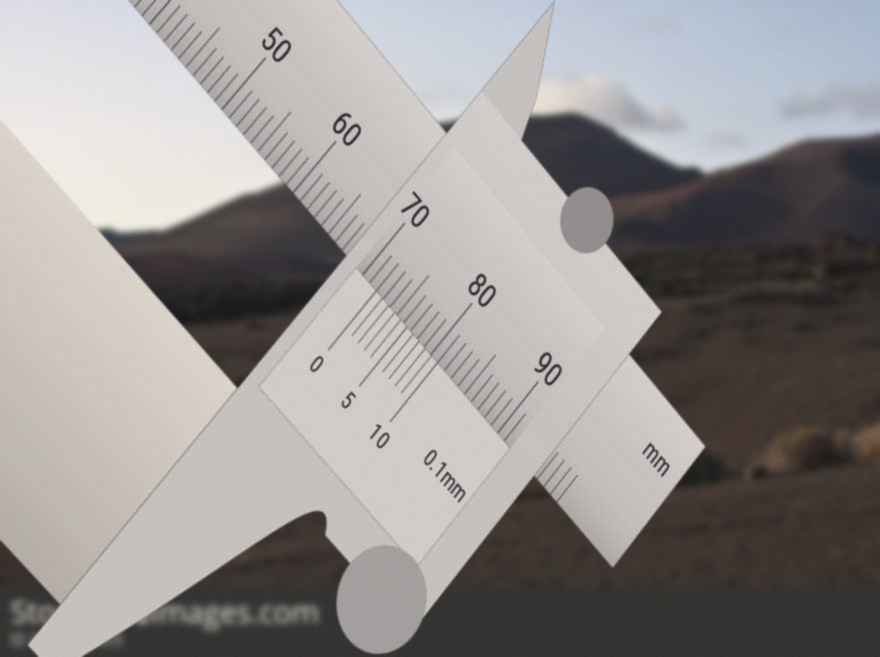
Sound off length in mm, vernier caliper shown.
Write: 72.0 mm
